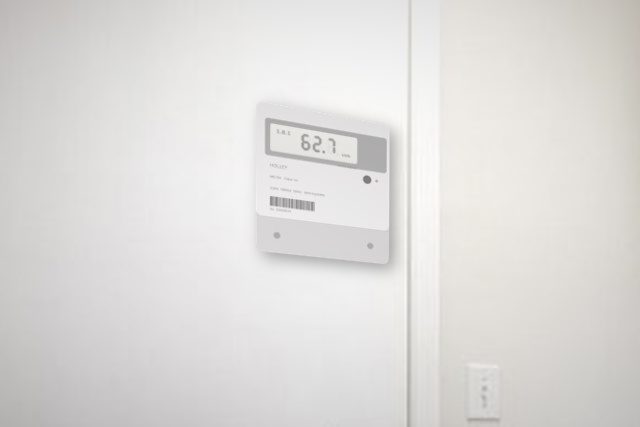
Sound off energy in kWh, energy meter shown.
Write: 62.7 kWh
